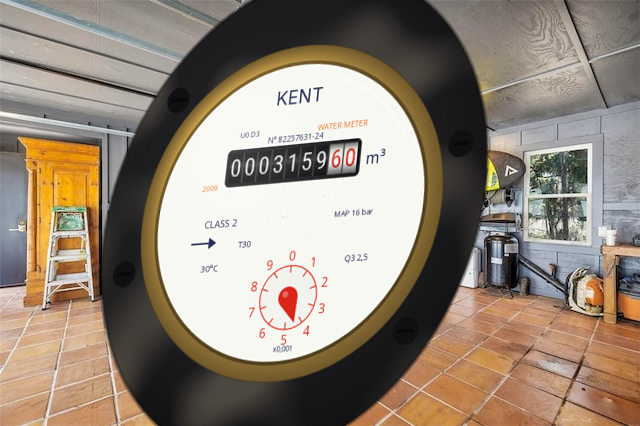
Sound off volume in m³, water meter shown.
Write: 3159.604 m³
